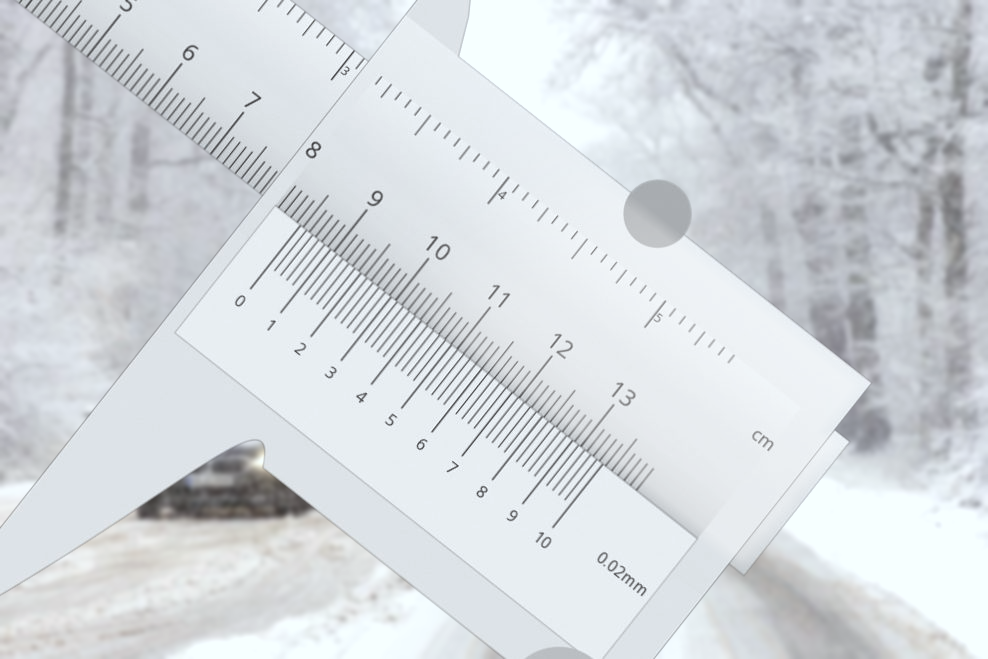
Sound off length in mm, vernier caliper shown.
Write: 84.6 mm
